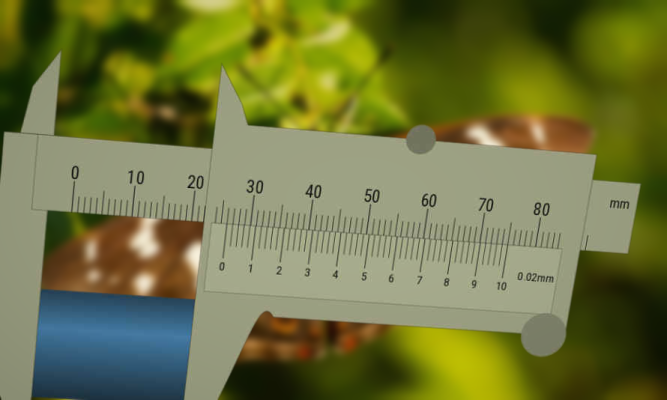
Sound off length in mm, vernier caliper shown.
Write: 26.0 mm
